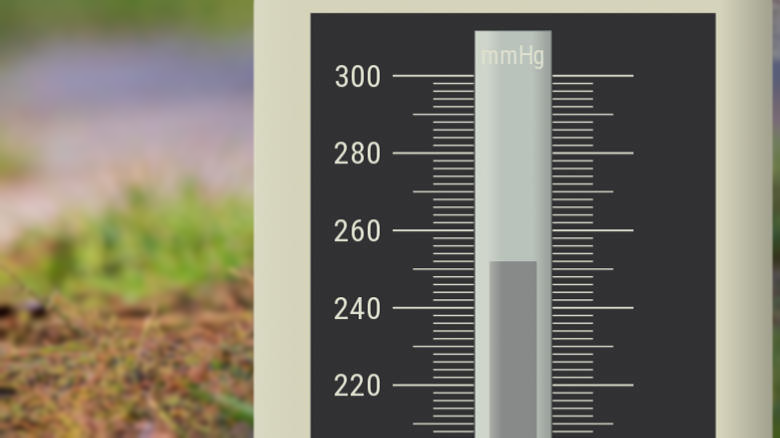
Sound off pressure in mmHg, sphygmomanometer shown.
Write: 252 mmHg
